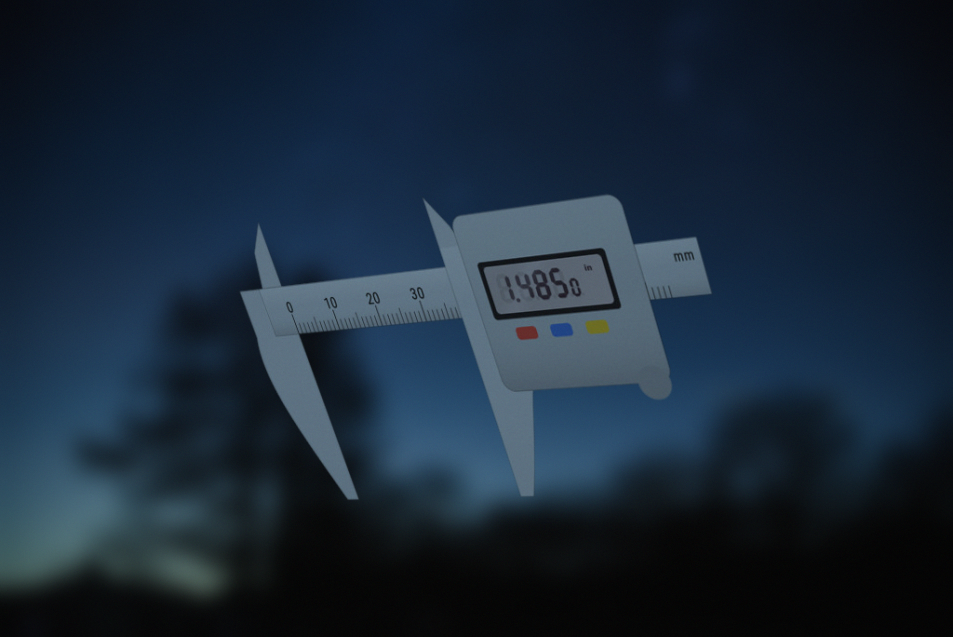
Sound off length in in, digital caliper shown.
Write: 1.4850 in
